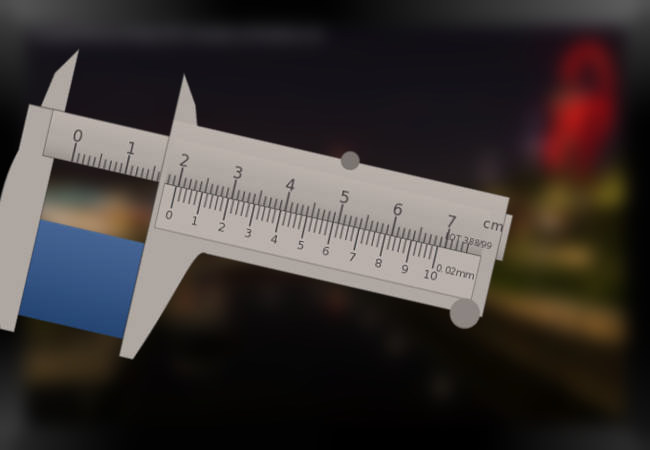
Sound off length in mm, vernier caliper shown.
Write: 19.6 mm
